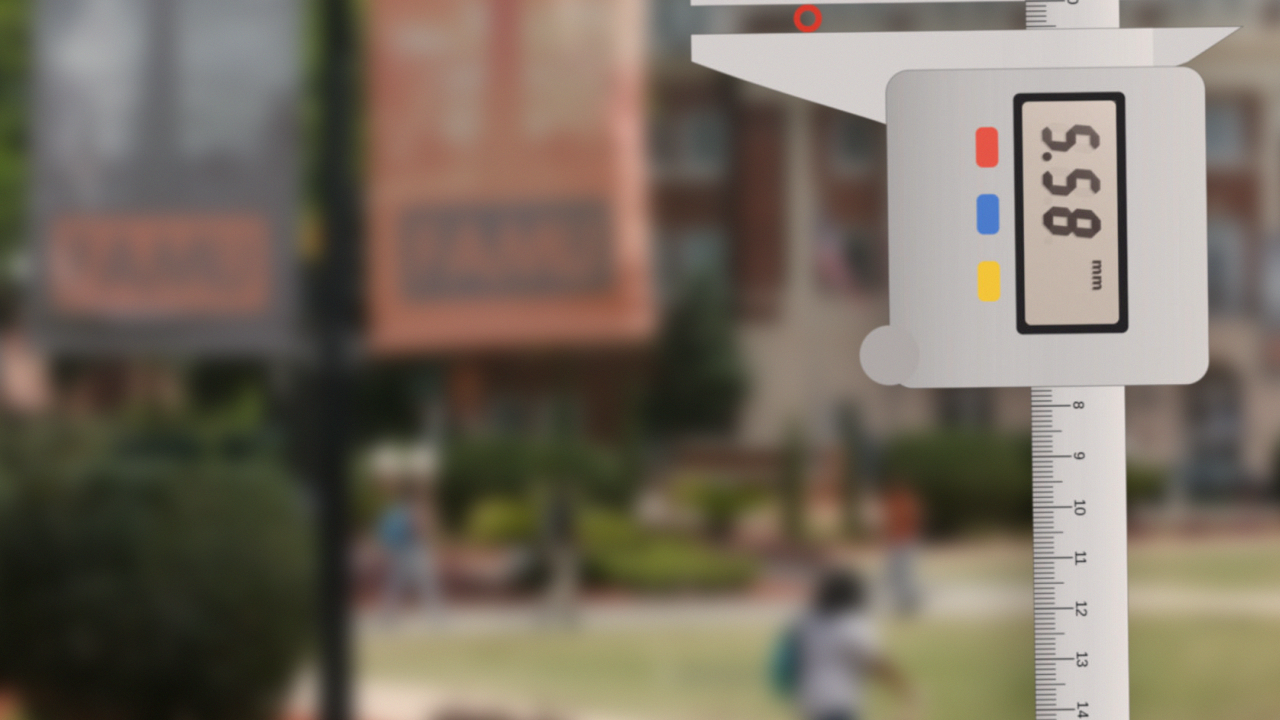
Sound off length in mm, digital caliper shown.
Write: 5.58 mm
